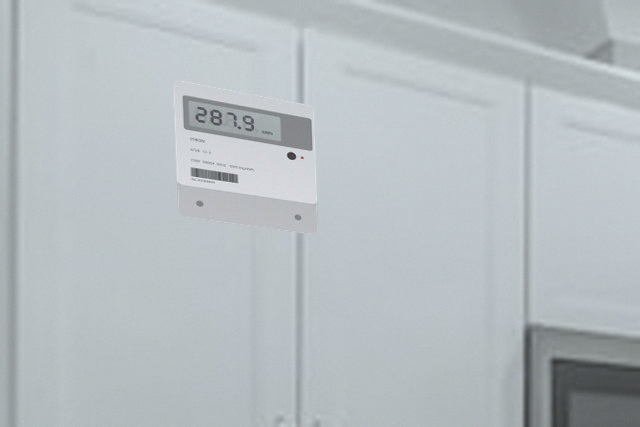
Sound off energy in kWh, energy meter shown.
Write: 287.9 kWh
